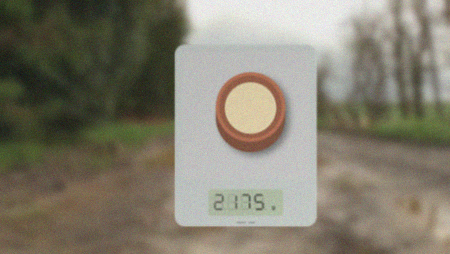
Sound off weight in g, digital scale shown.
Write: 2175 g
